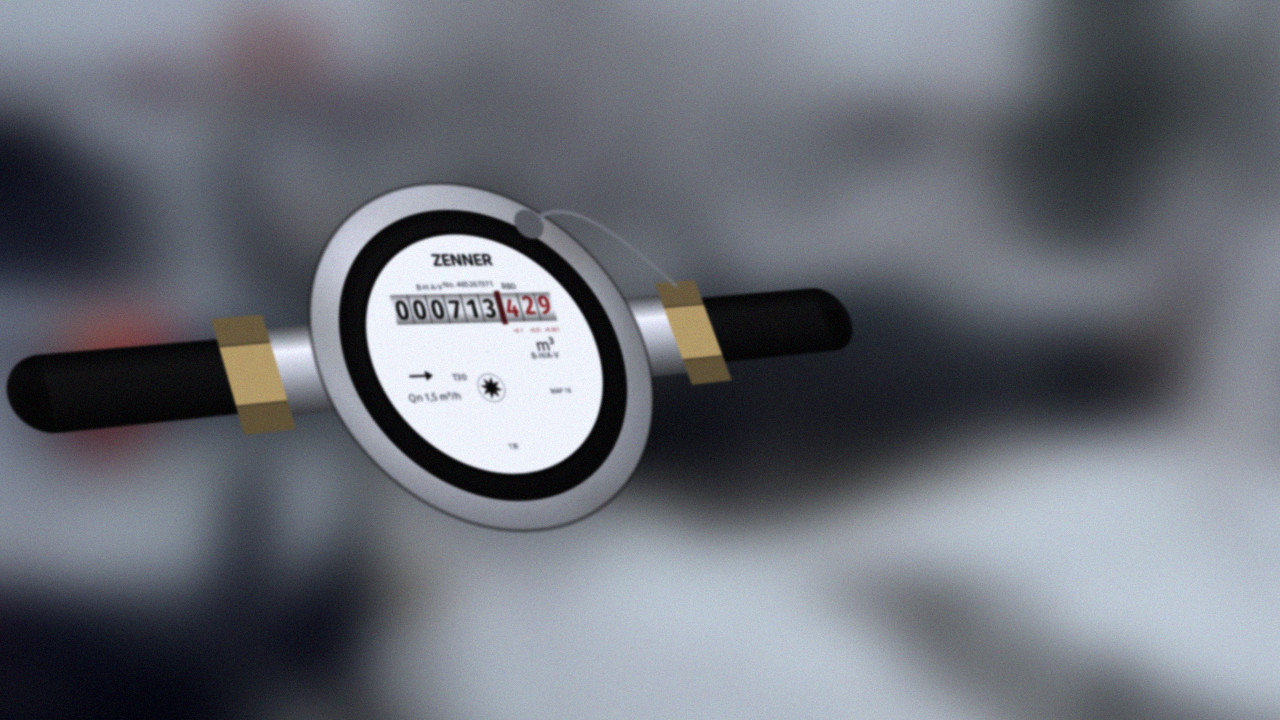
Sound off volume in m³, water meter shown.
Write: 713.429 m³
